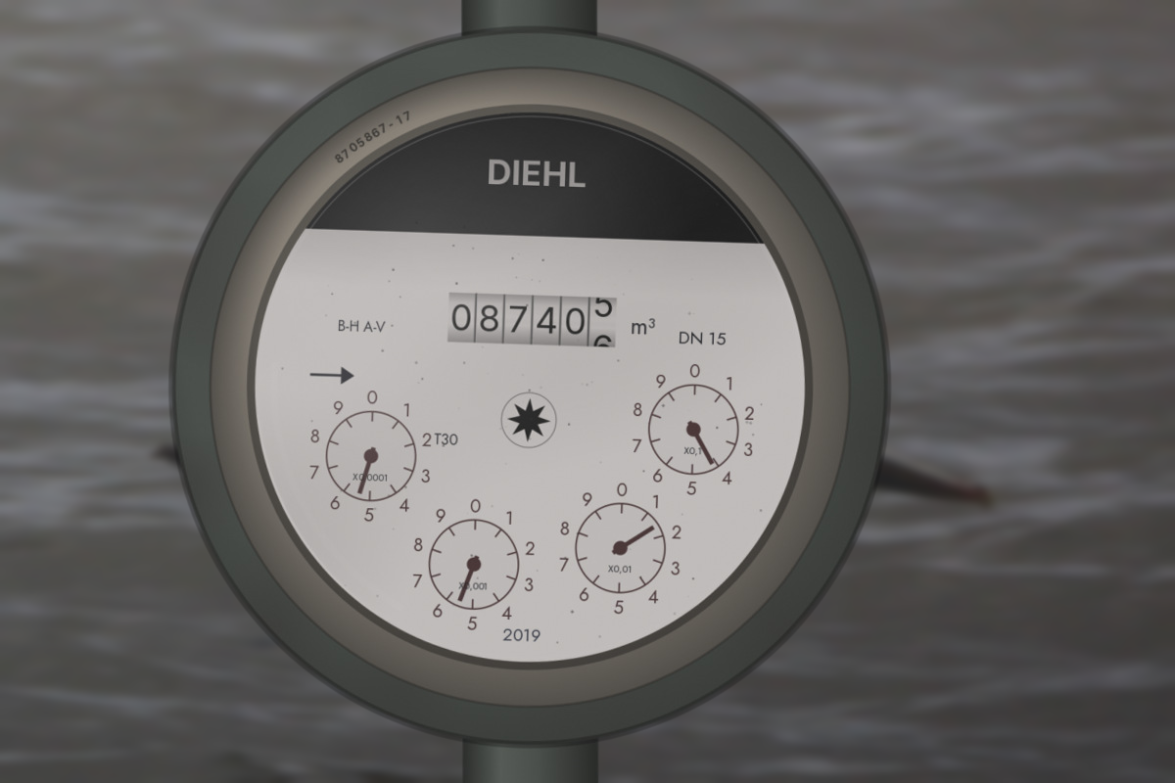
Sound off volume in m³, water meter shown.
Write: 87405.4155 m³
